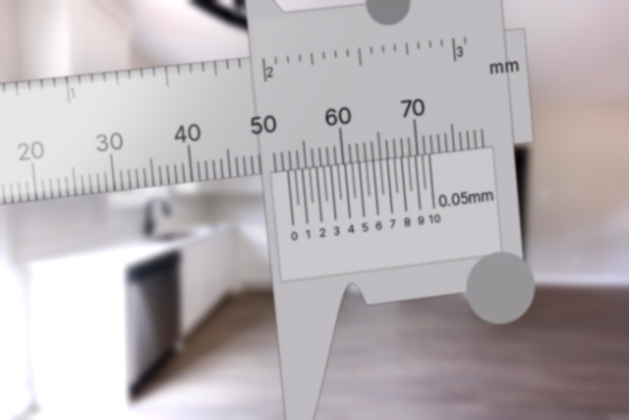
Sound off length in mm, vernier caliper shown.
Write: 52.6 mm
